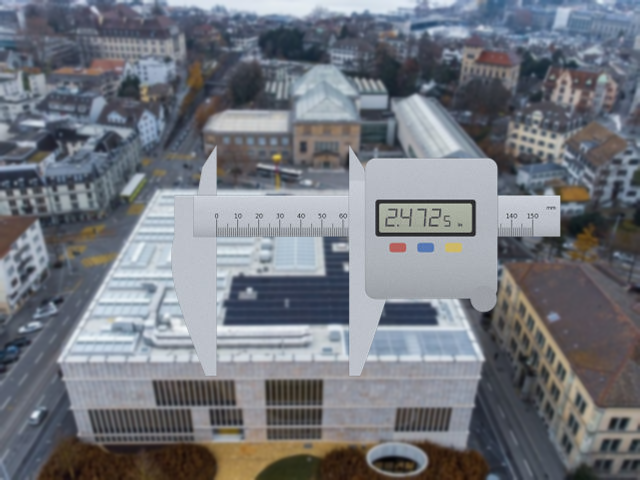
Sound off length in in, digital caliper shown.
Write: 2.4725 in
